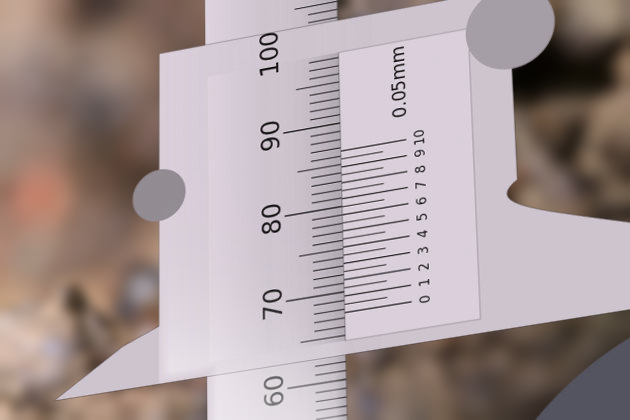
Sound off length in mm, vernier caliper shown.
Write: 67.6 mm
